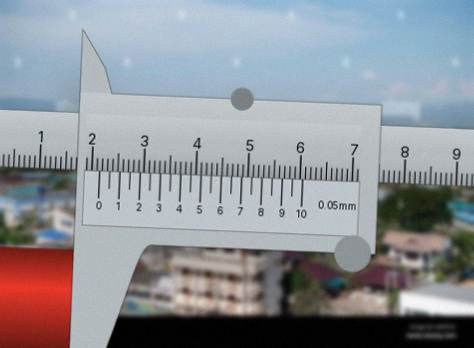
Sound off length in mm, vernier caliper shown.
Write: 21.5 mm
